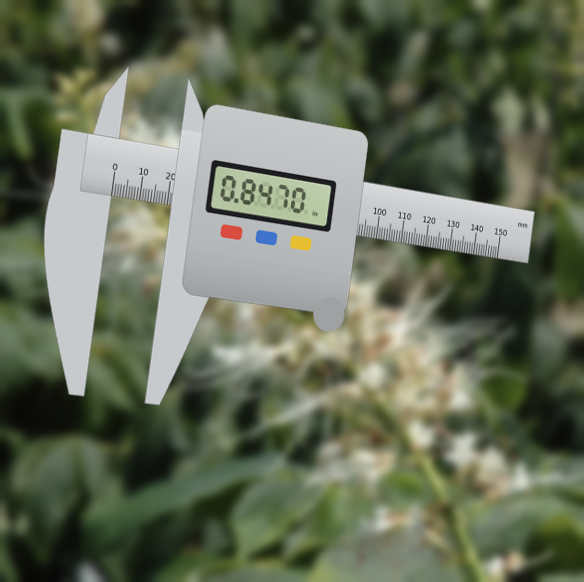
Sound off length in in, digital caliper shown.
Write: 0.8470 in
